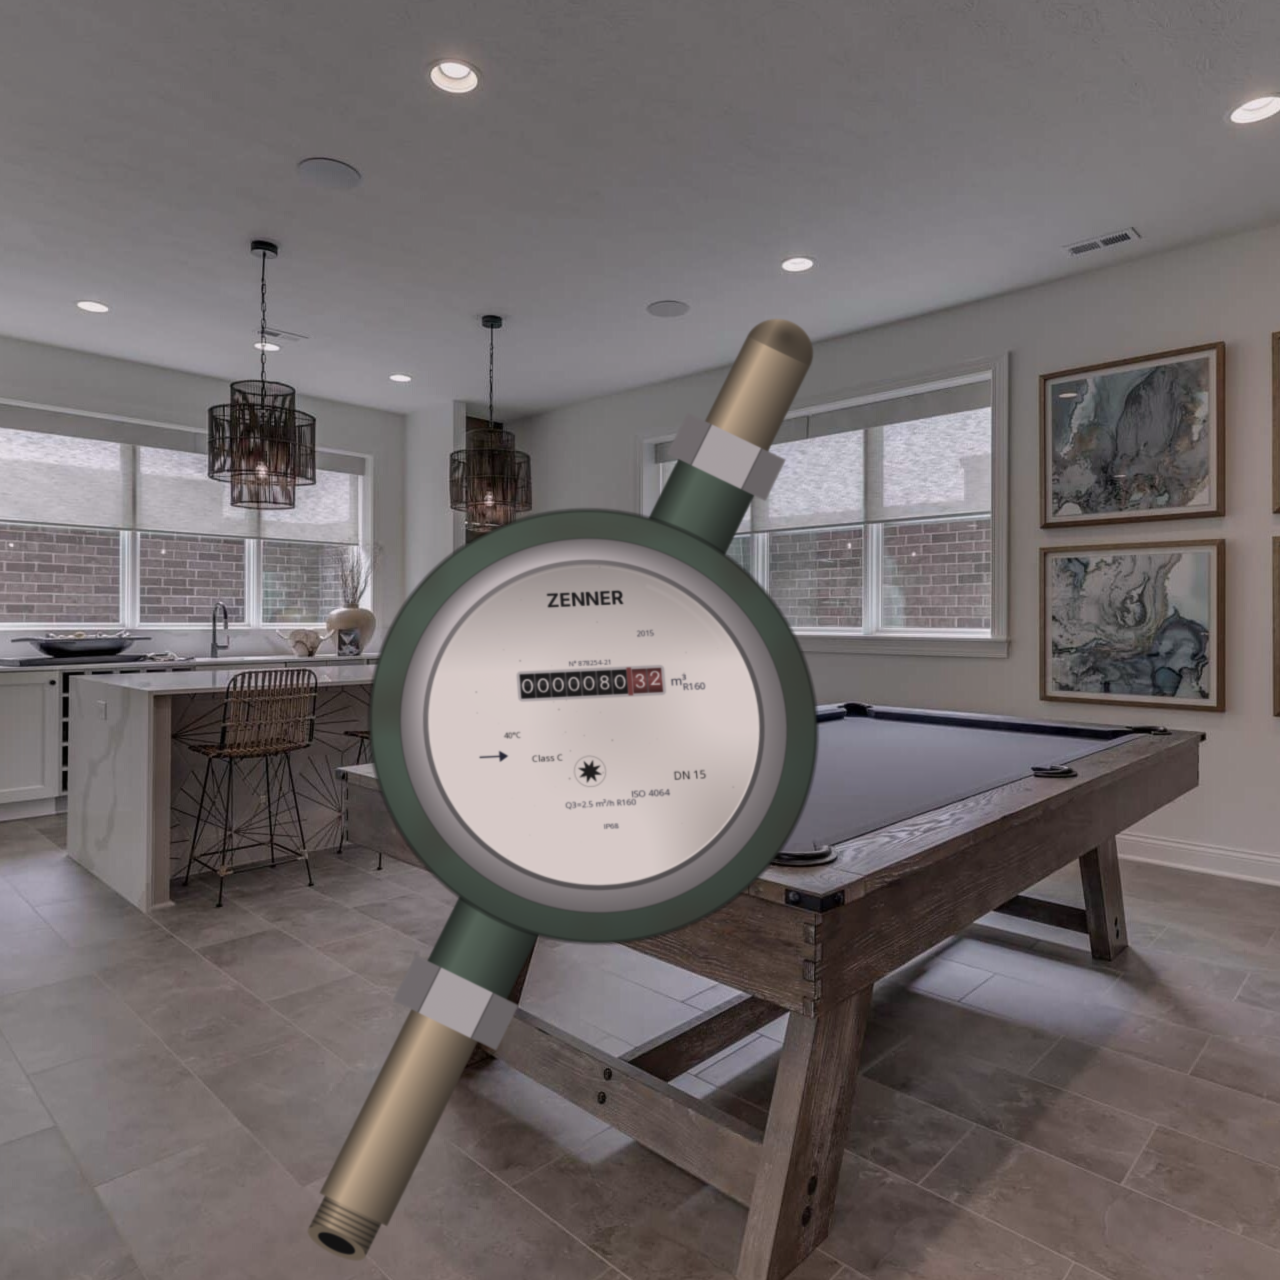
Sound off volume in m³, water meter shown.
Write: 80.32 m³
